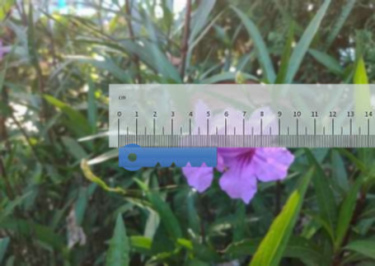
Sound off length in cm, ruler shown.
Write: 5.5 cm
